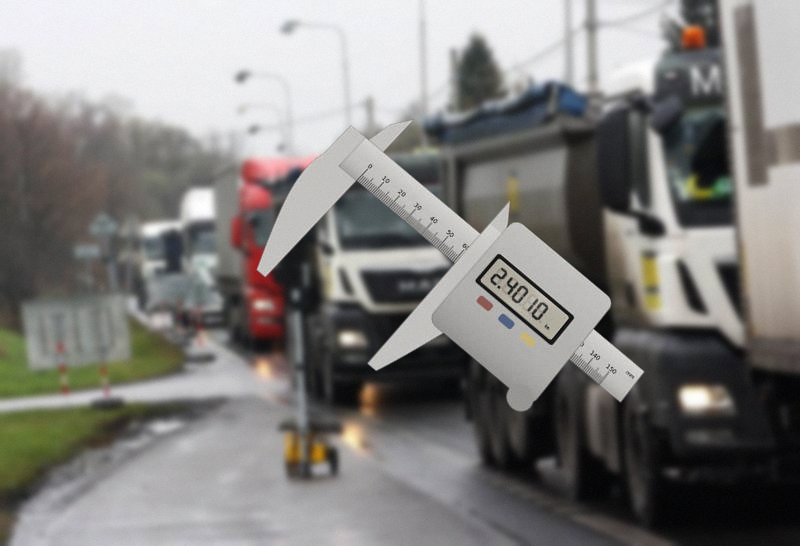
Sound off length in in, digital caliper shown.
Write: 2.4010 in
